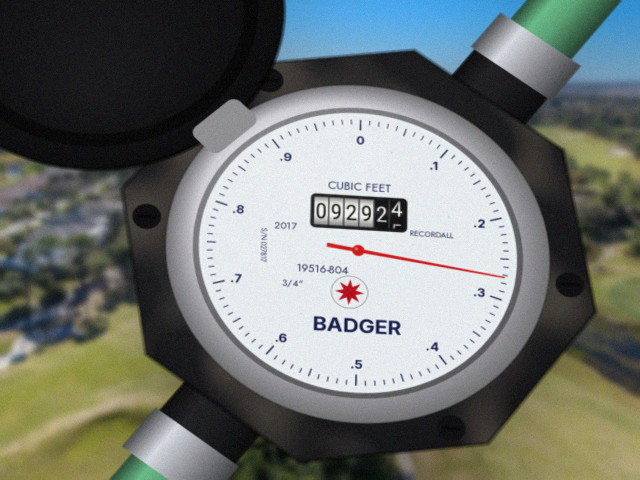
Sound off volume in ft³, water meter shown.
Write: 92924.27 ft³
